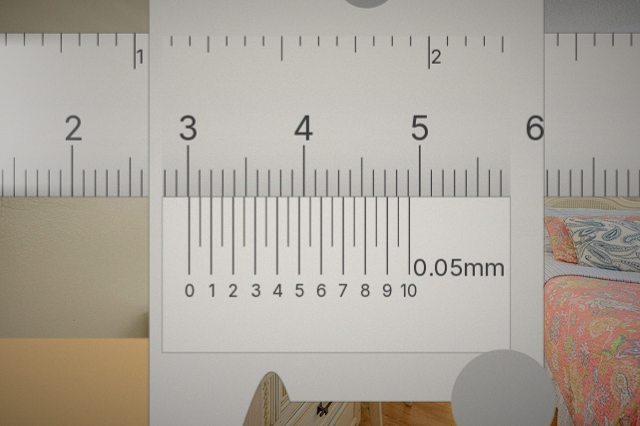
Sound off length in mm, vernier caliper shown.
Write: 30.1 mm
